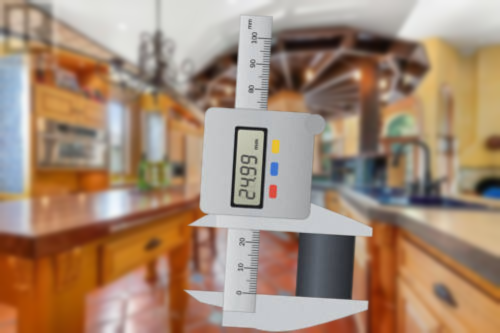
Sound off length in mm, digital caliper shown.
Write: 24.99 mm
